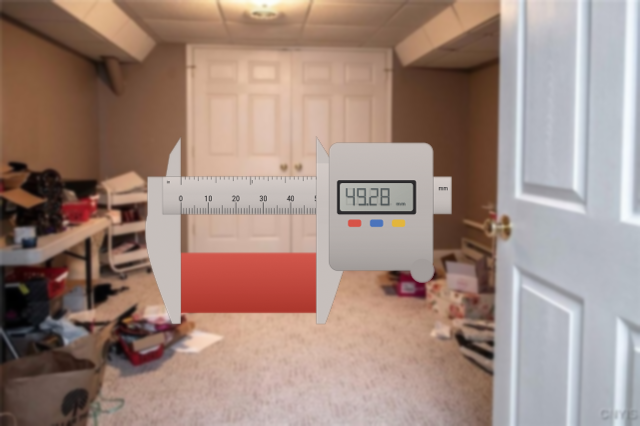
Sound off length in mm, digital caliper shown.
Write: 49.28 mm
